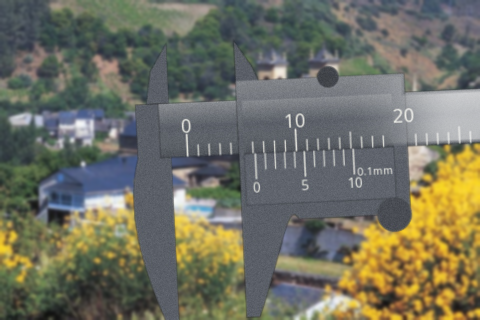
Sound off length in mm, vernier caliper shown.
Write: 6.2 mm
